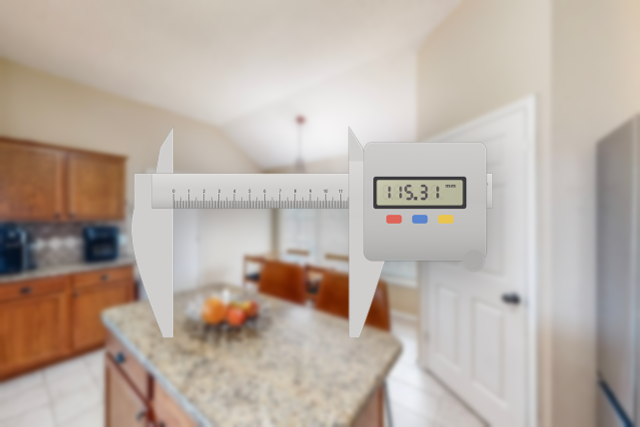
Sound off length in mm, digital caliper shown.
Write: 115.31 mm
